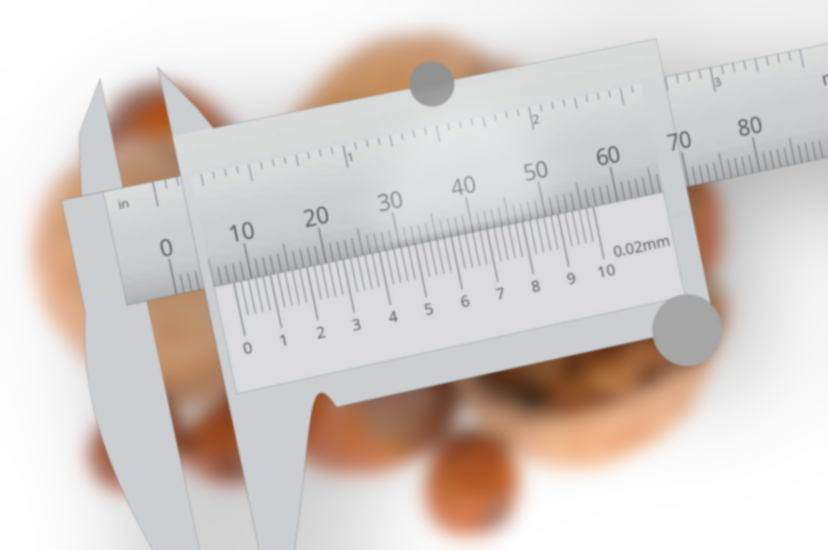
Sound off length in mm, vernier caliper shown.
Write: 7.6 mm
